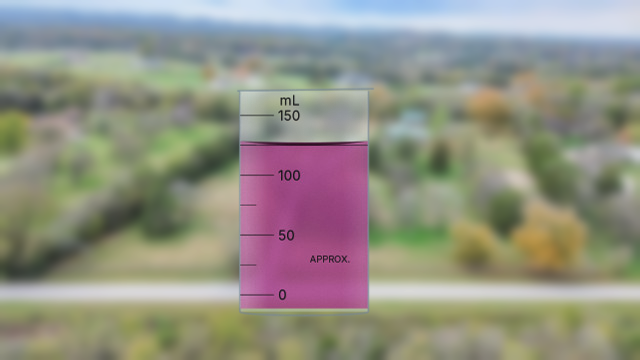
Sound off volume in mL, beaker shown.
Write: 125 mL
